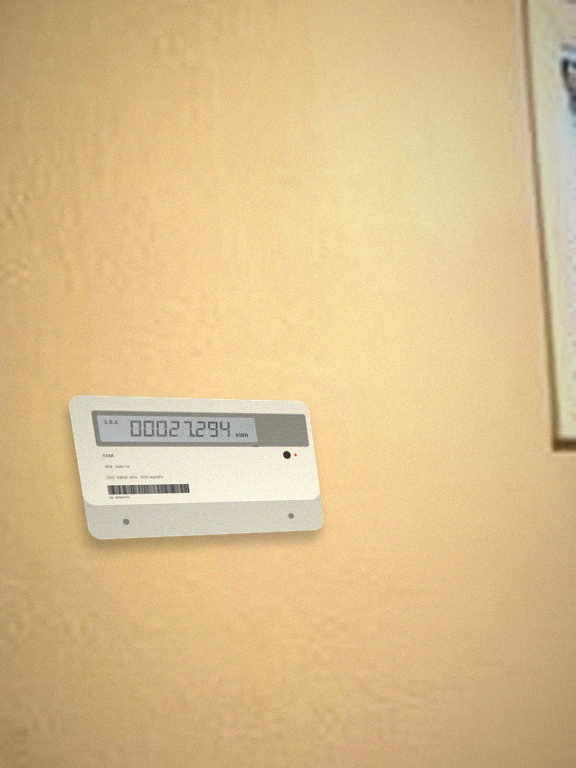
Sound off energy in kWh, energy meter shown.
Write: 27.294 kWh
